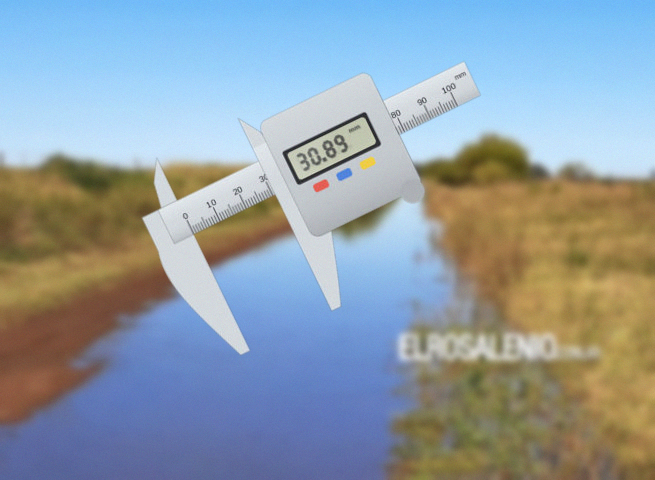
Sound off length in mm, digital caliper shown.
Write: 30.89 mm
